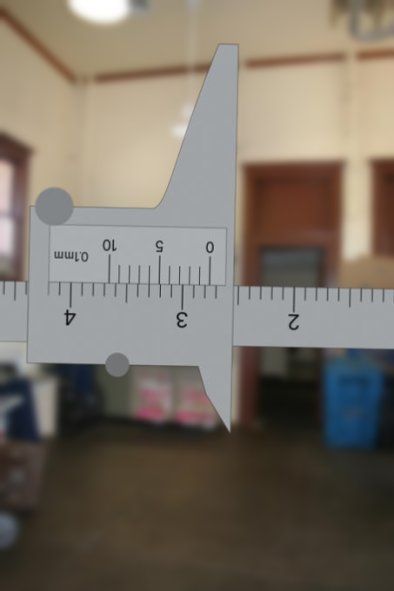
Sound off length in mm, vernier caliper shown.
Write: 27.6 mm
